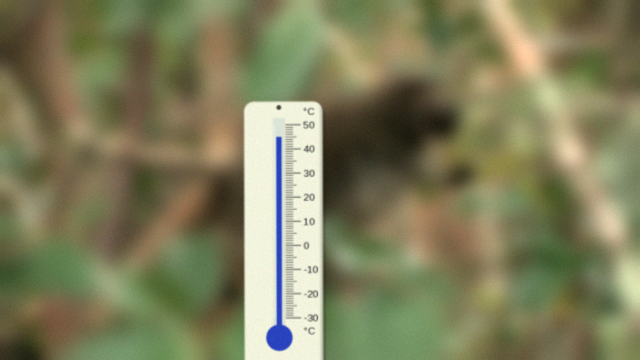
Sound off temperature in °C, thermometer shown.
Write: 45 °C
